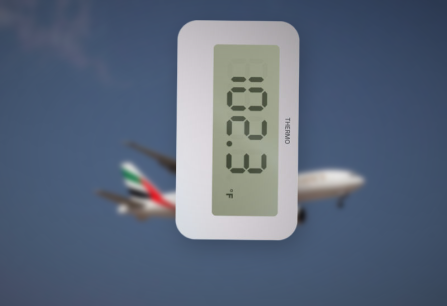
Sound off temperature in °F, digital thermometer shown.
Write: 102.3 °F
